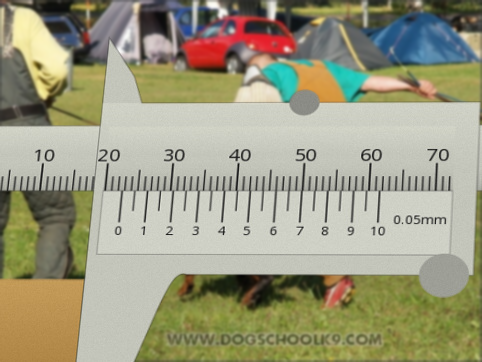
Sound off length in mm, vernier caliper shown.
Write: 22.6 mm
